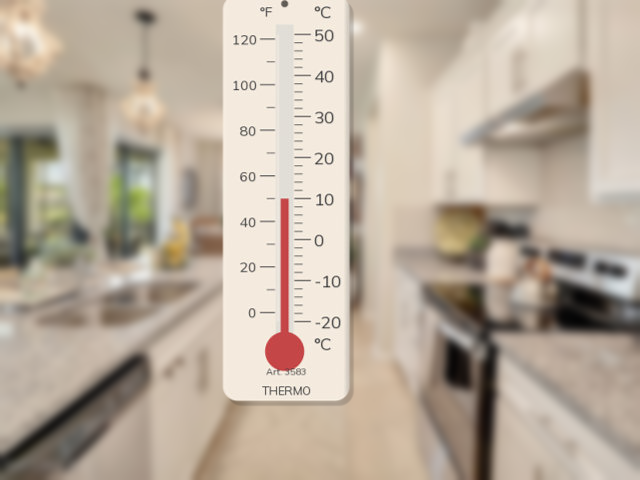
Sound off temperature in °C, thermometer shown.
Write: 10 °C
